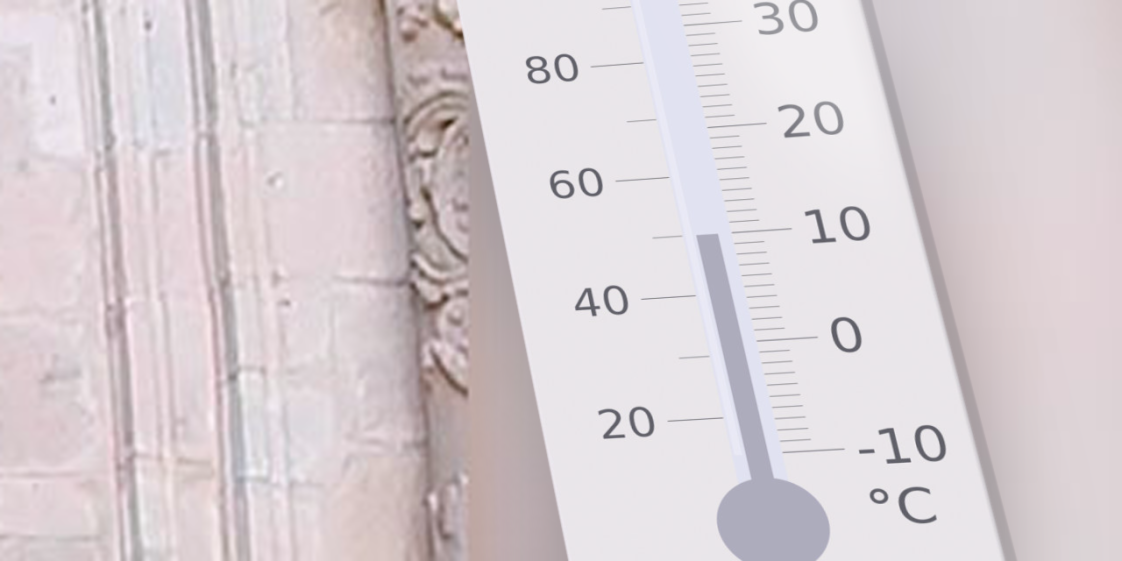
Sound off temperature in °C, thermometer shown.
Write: 10 °C
